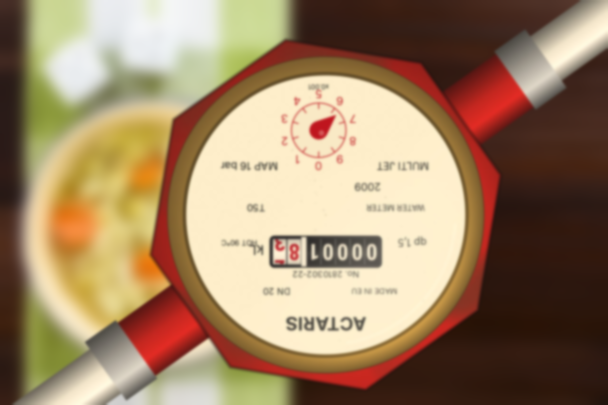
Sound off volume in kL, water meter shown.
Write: 1.826 kL
